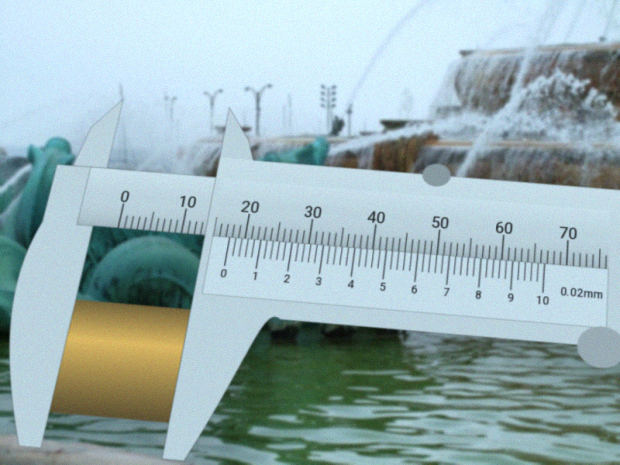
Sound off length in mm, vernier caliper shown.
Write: 17.6 mm
